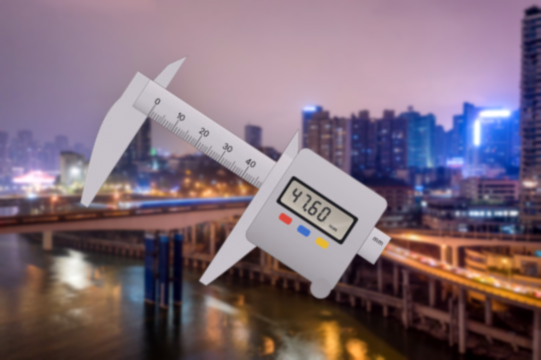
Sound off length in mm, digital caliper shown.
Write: 47.60 mm
